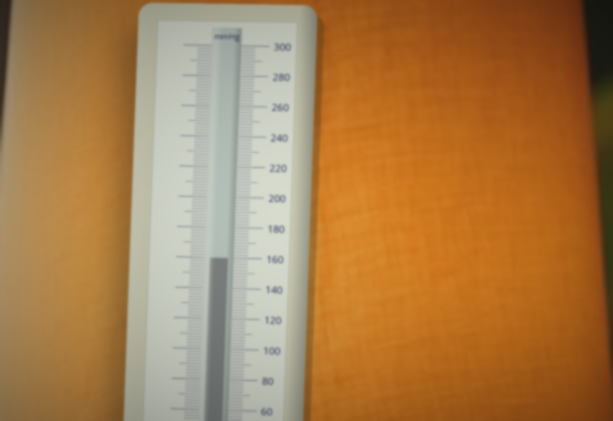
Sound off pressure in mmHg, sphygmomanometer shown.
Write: 160 mmHg
